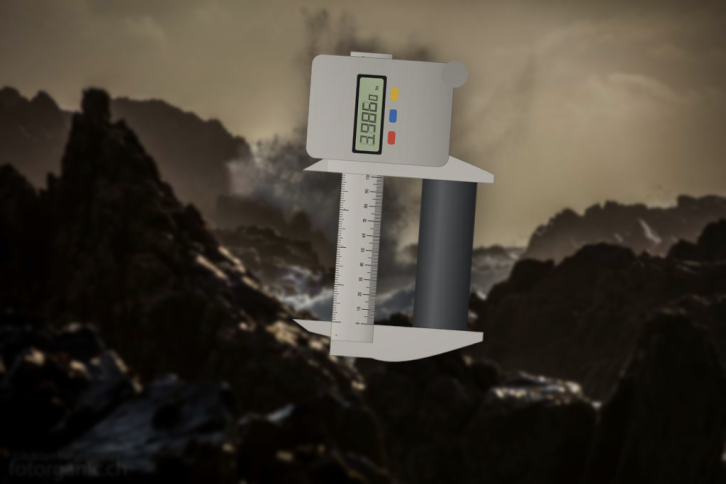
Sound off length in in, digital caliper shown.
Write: 3.9860 in
